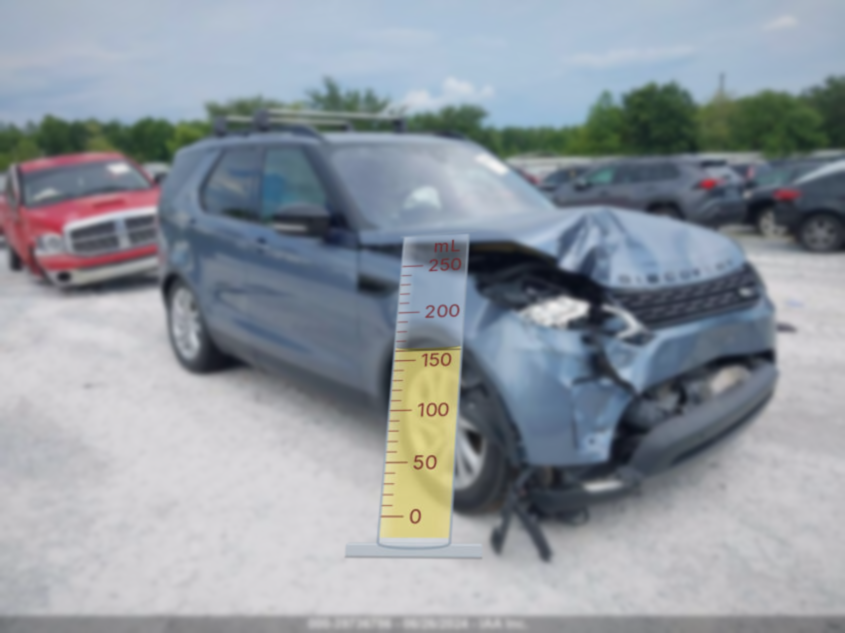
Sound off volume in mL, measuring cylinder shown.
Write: 160 mL
